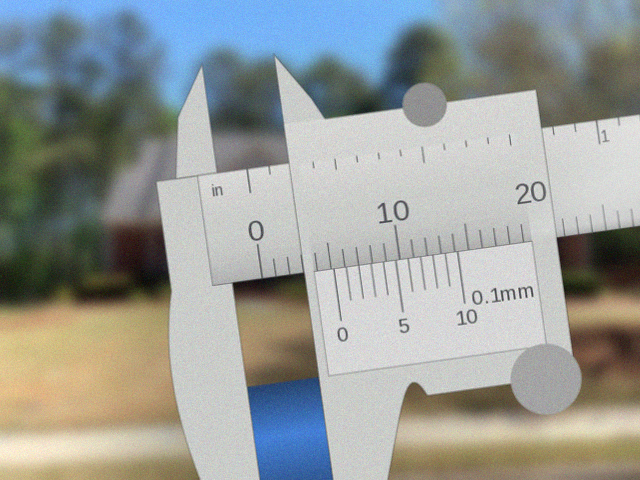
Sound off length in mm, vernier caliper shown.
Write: 5.2 mm
